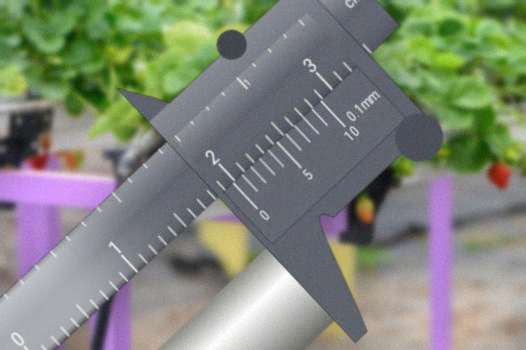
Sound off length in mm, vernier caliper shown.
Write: 19.8 mm
